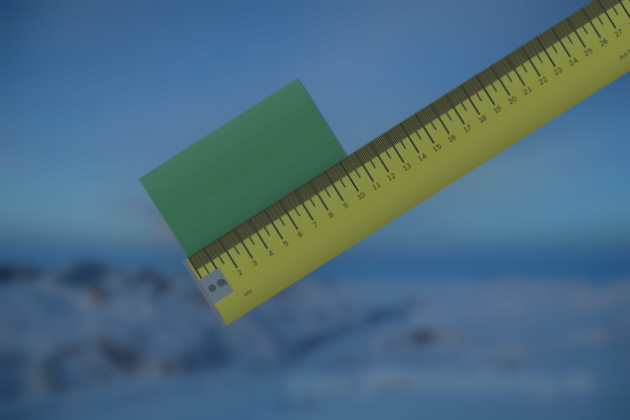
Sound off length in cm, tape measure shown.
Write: 10.5 cm
